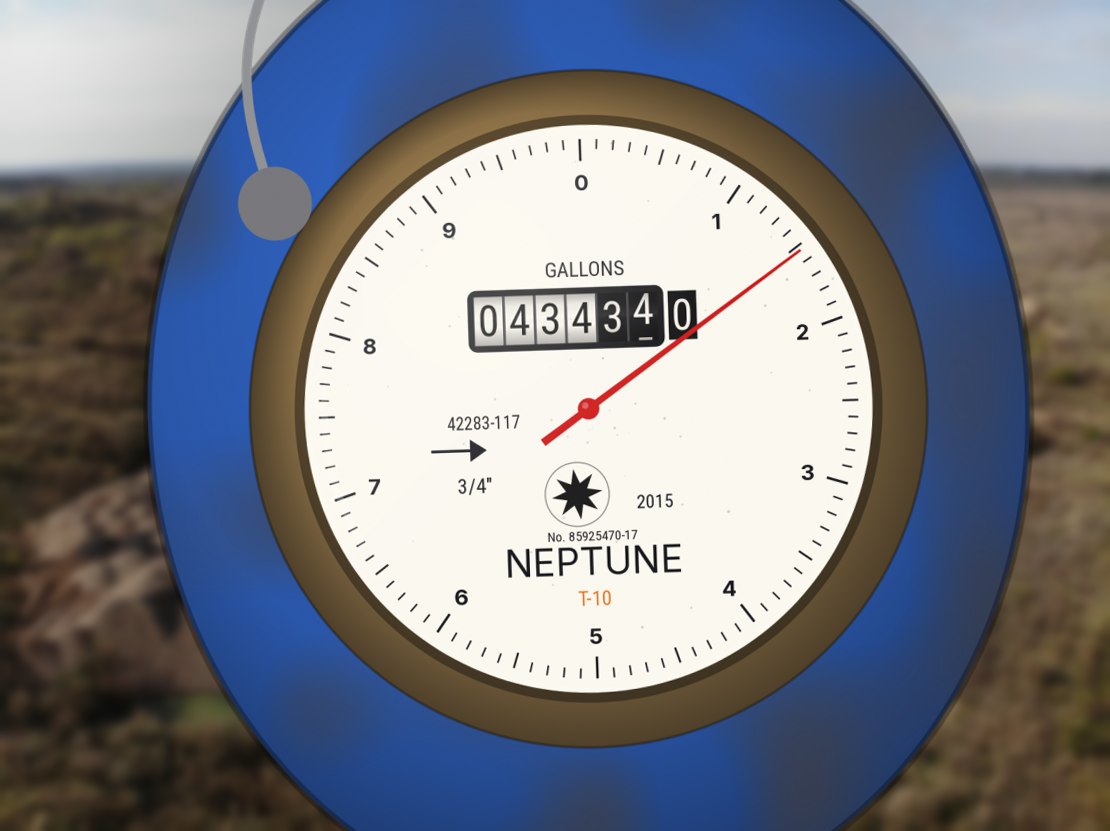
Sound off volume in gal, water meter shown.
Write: 434341.5 gal
